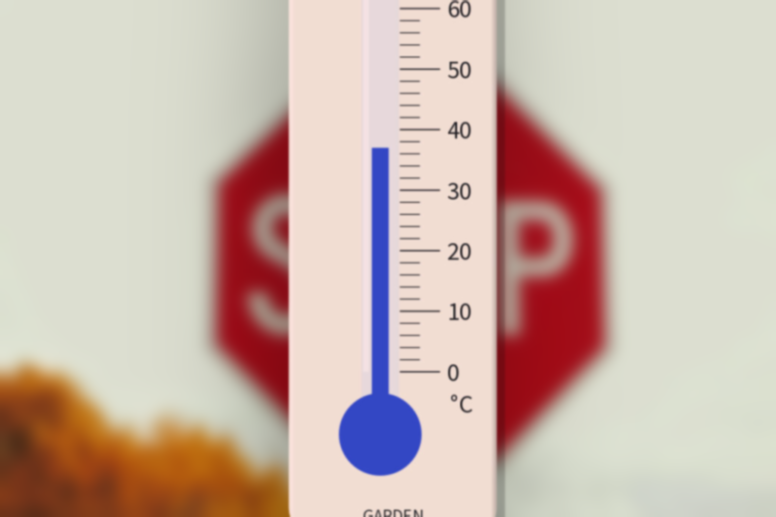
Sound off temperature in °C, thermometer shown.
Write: 37 °C
